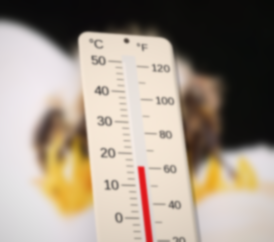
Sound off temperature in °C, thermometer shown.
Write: 16 °C
